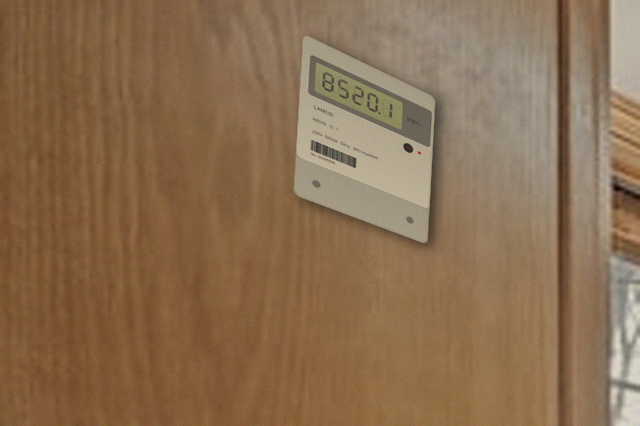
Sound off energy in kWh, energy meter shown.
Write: 8520.1 kWh
